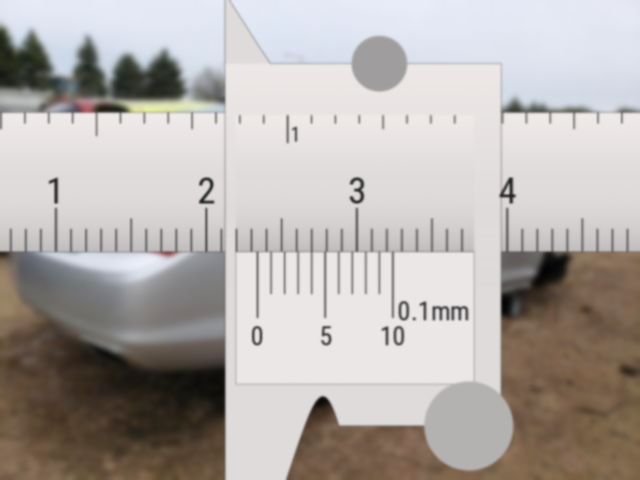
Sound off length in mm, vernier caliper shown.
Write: 23.4 mm
